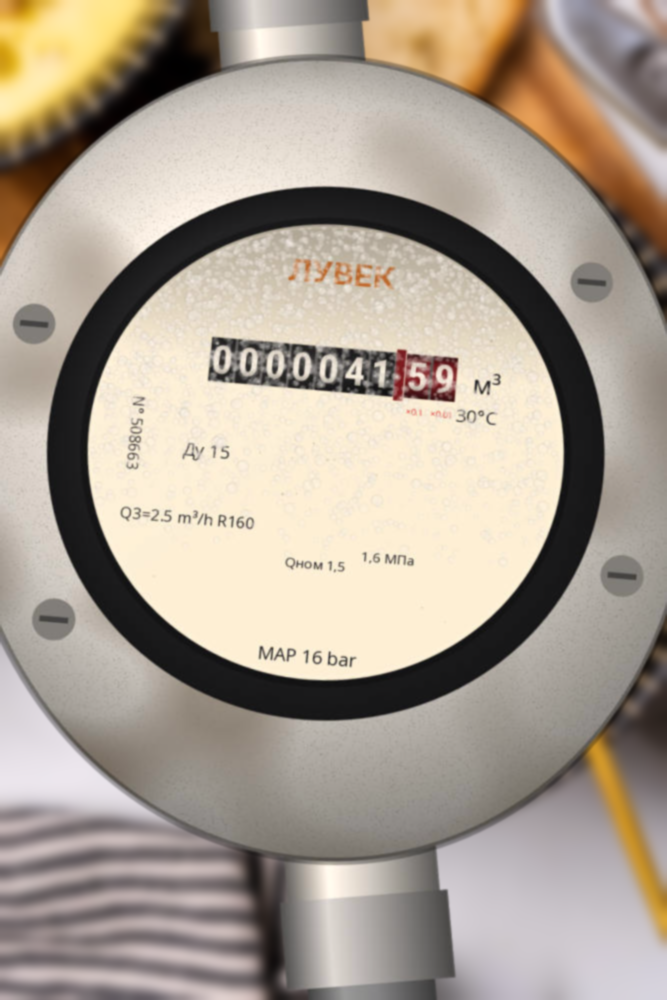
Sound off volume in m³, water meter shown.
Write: 41.59 m³
